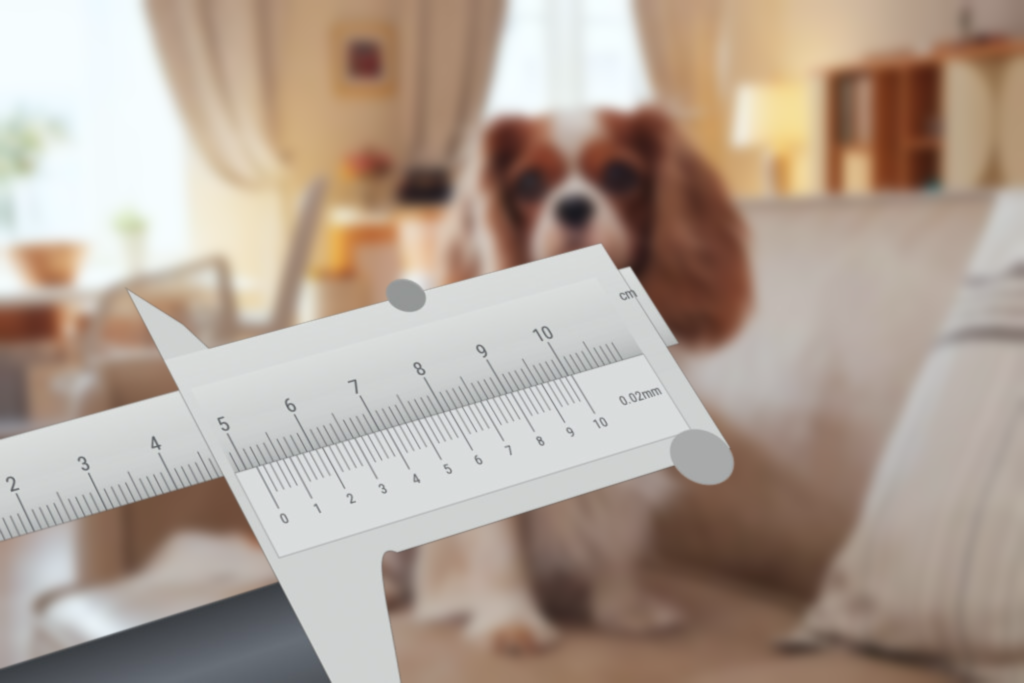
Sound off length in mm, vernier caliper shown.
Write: 51.5 mm
